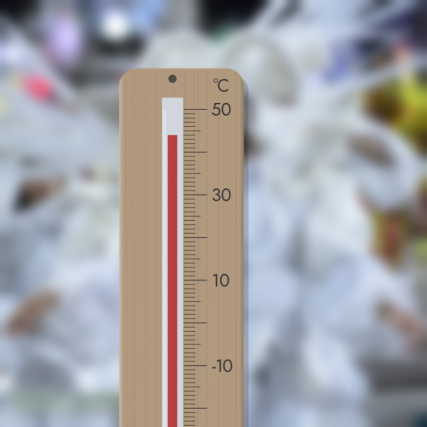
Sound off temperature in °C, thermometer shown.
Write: 44 °C
